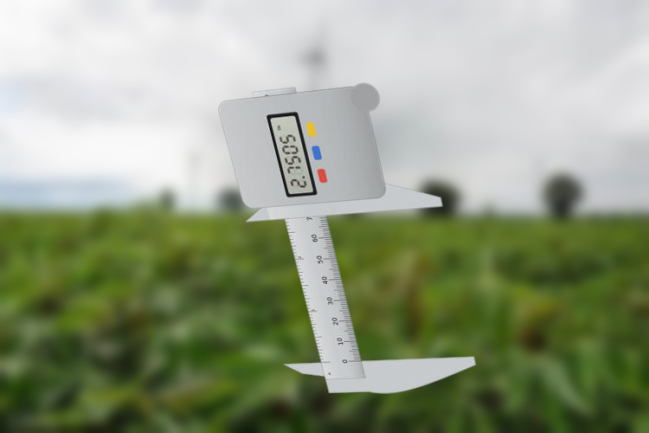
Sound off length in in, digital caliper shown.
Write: 2.7505 in
